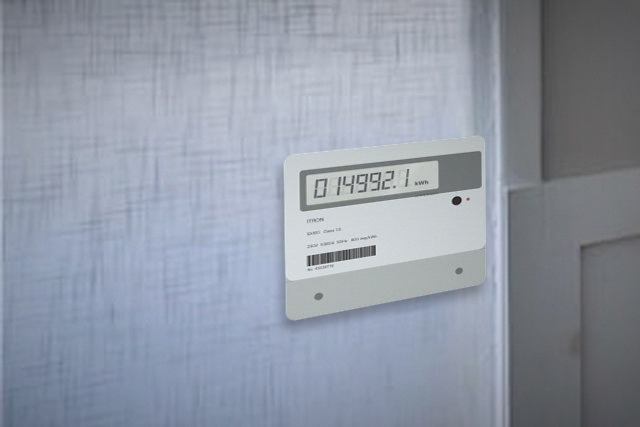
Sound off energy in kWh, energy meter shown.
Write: 14992.1 kWh
